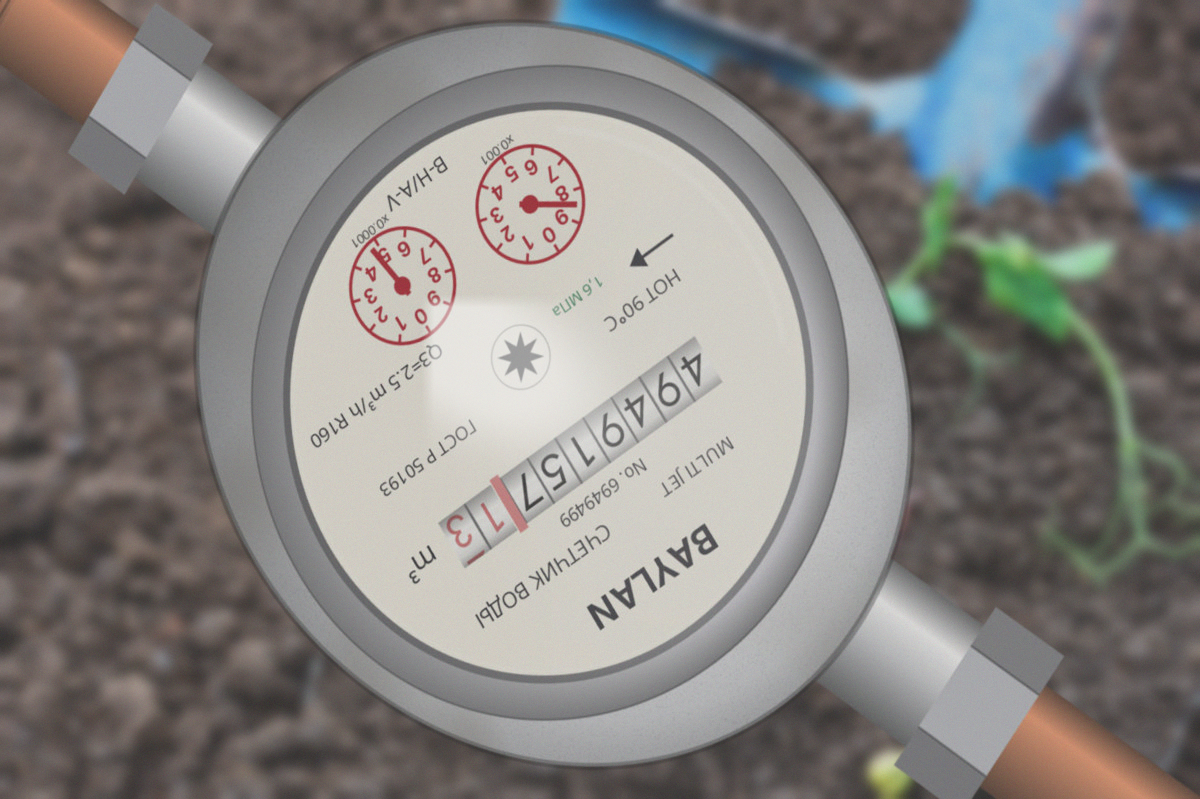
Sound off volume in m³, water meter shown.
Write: 4949157.1284 m³
